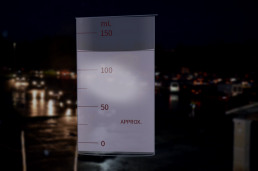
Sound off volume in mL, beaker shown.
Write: 125 mL
